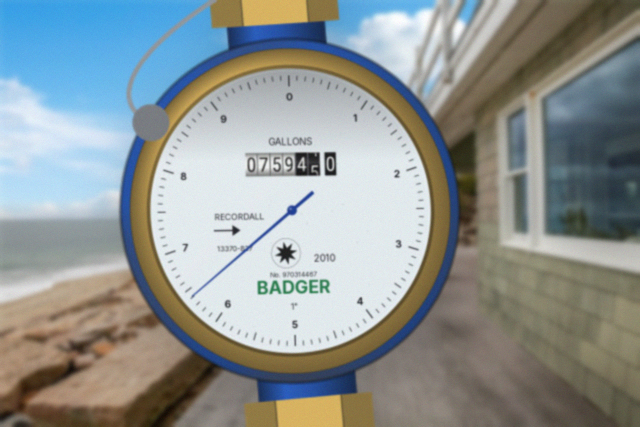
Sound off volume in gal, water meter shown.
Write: 759446.4 gal
